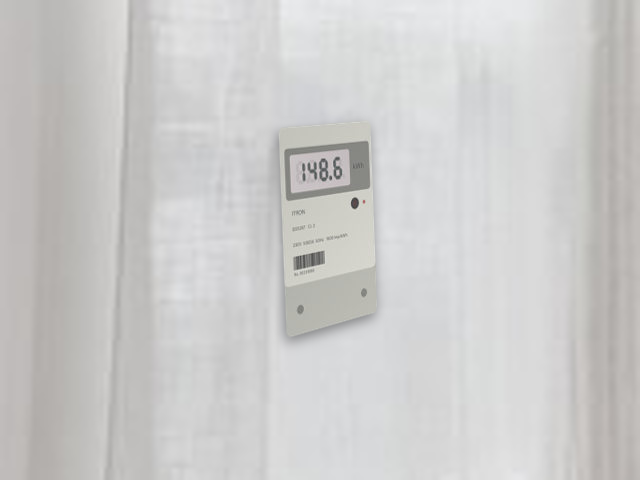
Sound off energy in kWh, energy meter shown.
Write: 148.6 kWh
